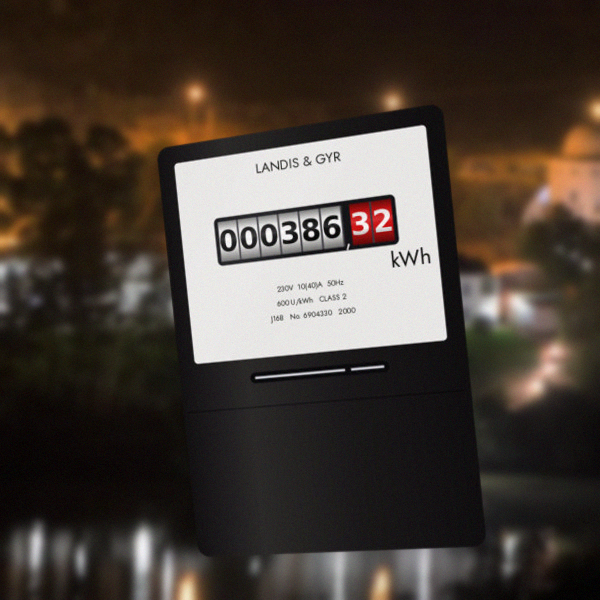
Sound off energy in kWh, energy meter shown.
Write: 386.32 kWh
